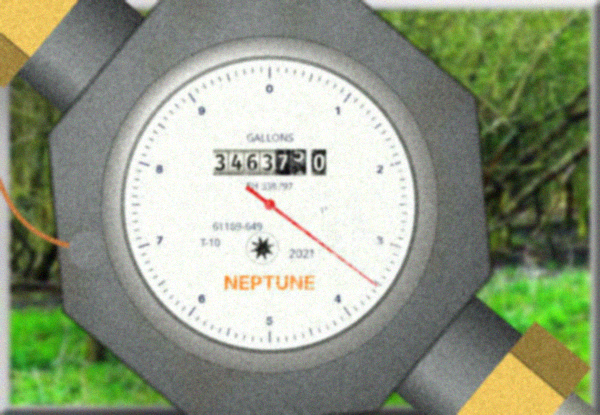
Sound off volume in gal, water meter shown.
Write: 3463753.5 gal
